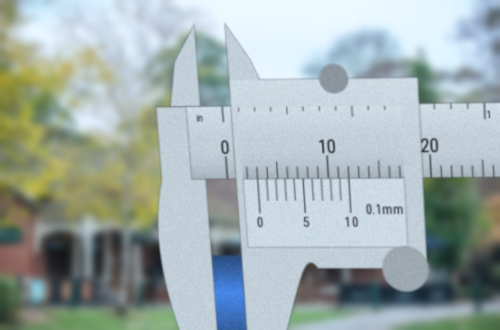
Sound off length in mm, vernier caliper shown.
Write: 3.0 mm
